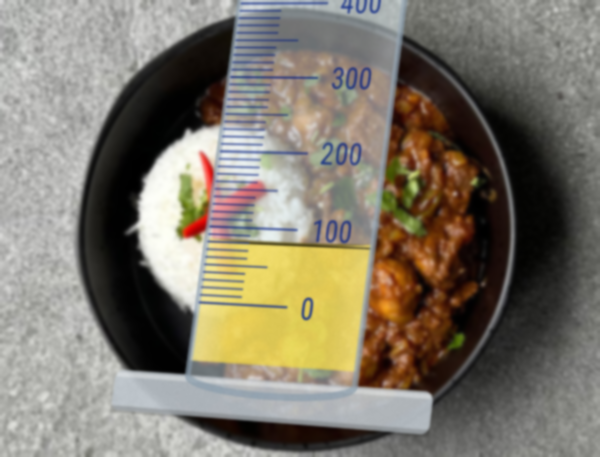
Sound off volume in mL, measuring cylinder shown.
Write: 80 mL
